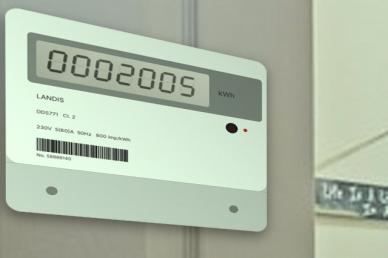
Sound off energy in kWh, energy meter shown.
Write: 2005 kWh
